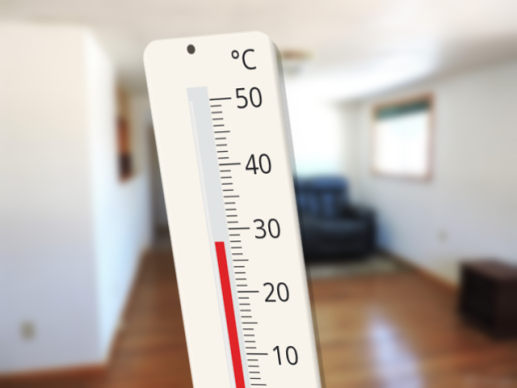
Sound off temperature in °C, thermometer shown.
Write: 28 °C
